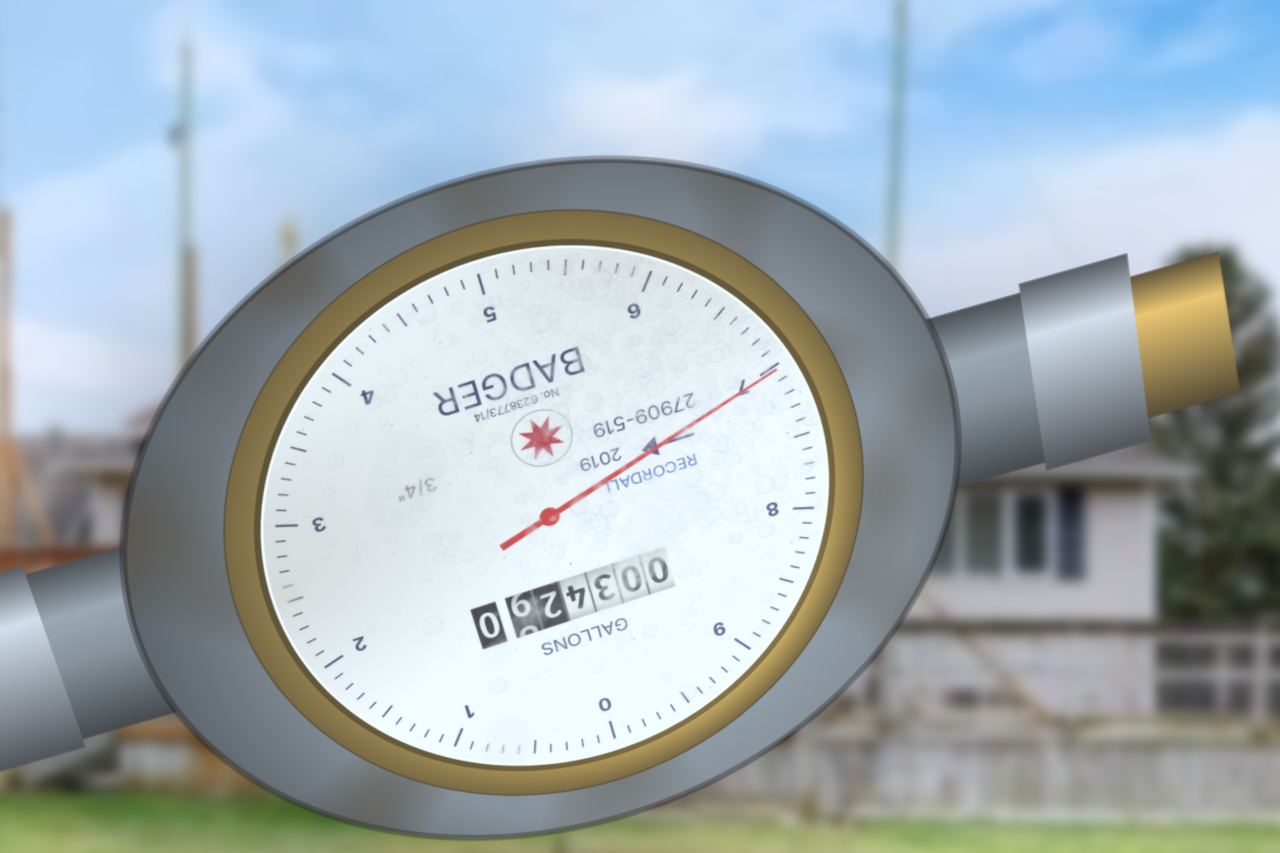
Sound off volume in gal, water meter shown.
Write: 34287.0 gal
